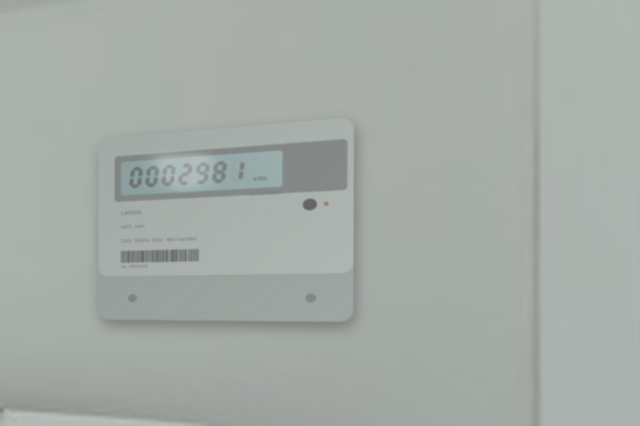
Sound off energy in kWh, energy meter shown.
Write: 2981 kWh
